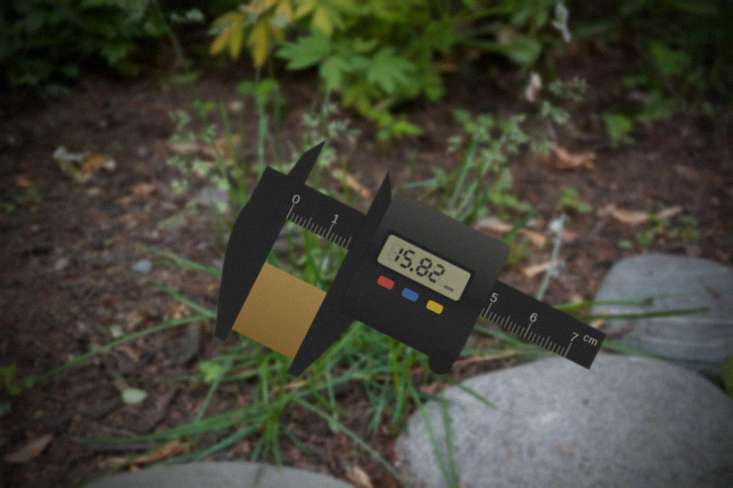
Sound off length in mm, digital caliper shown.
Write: 15.82 mm
